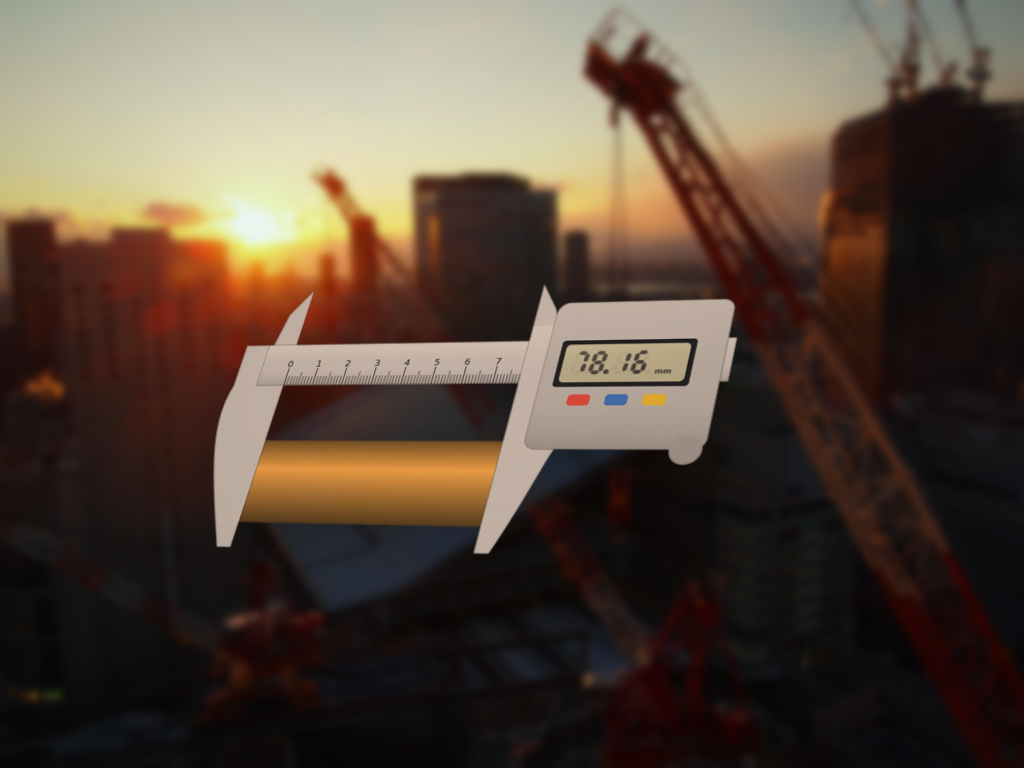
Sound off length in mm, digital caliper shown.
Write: 78.16 mm
